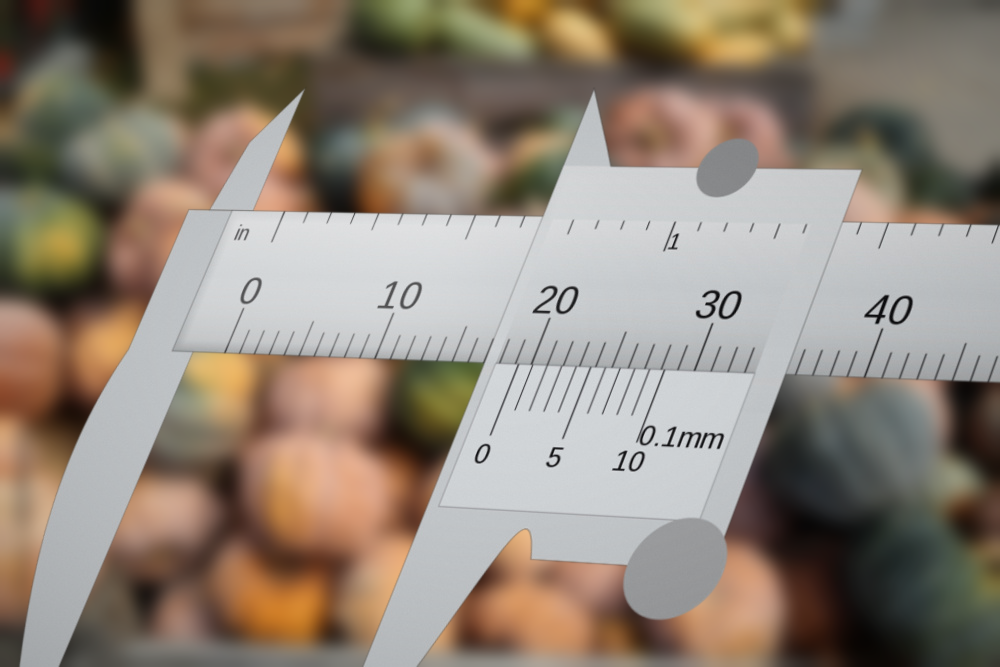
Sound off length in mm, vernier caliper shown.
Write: 19.2 mm
